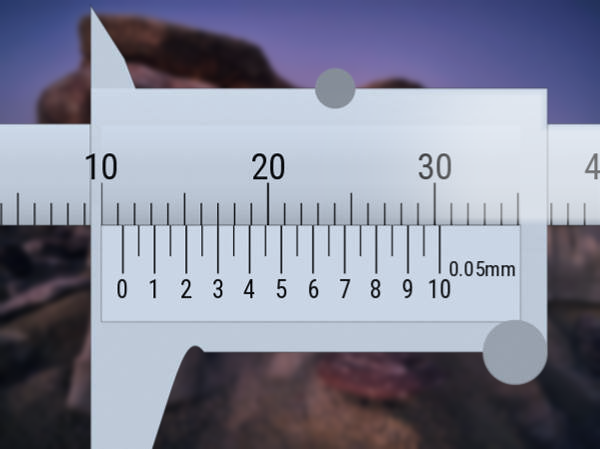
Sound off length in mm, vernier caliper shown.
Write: 11.3 mm
